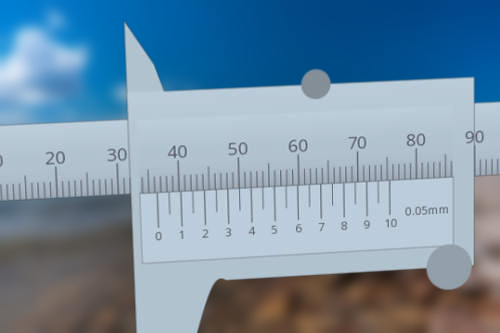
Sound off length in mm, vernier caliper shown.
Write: 36.4 mm
